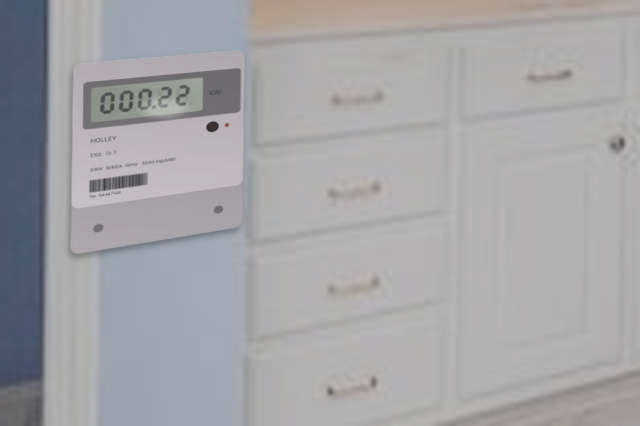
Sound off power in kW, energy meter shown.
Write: 0.22 kW
